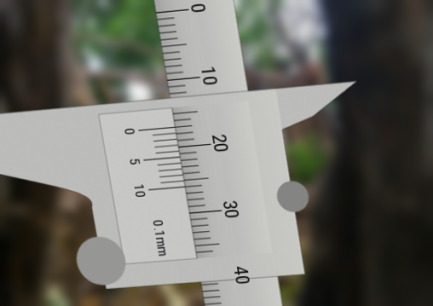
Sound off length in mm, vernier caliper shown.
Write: 17.0 mm
